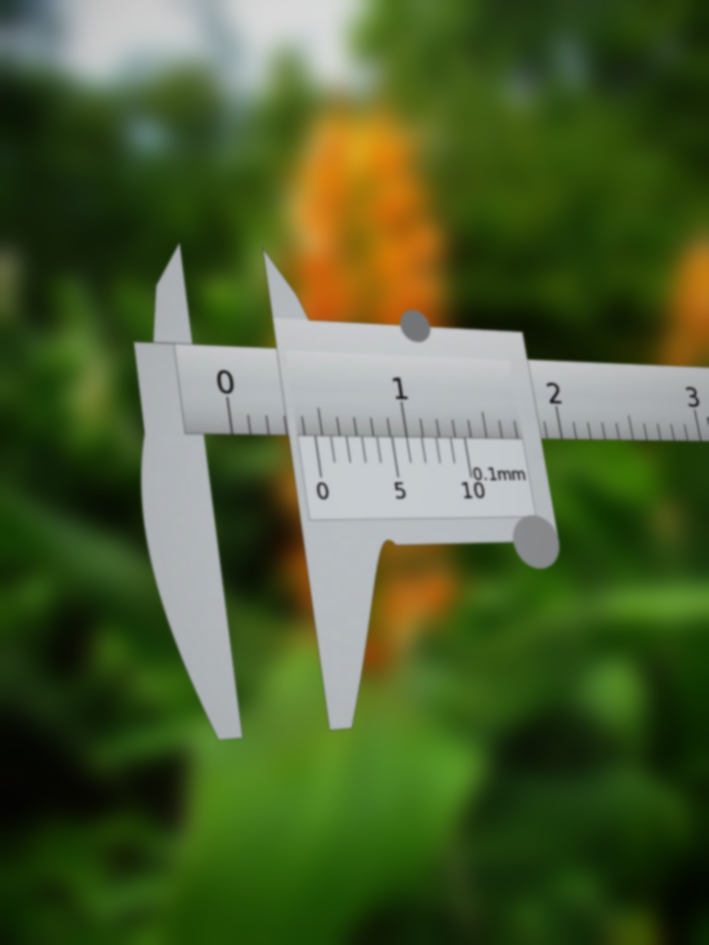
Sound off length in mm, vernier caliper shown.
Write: 4.6 mm
